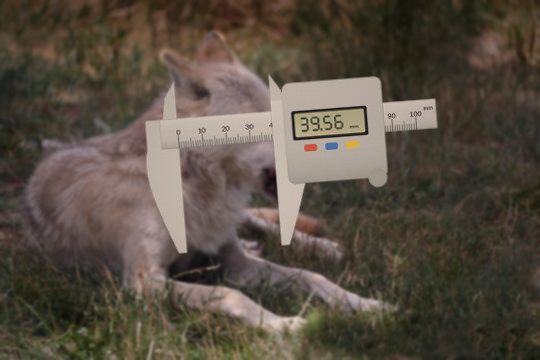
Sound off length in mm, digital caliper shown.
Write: 39.56 mm
